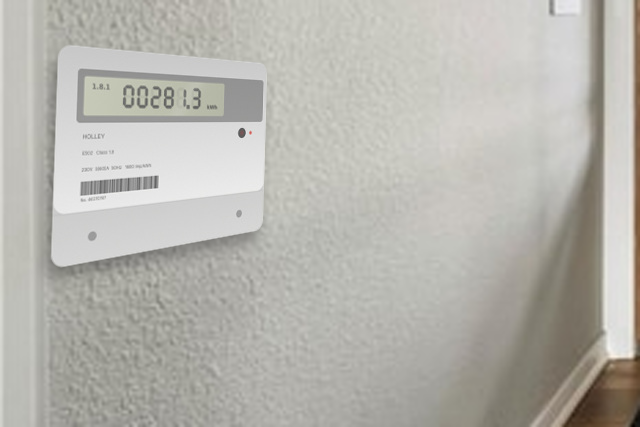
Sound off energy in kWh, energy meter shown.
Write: 281.3 kWh
